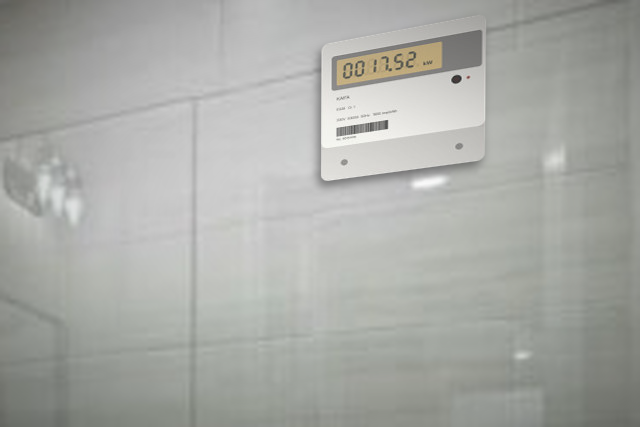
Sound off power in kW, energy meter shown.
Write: 17.52 kW
